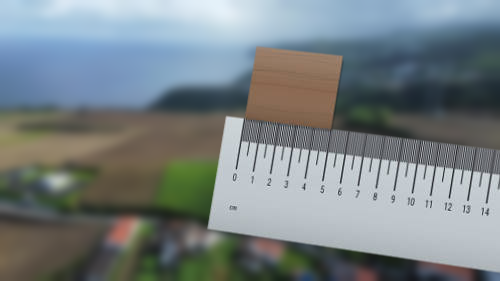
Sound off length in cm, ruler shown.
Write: 5 cm
